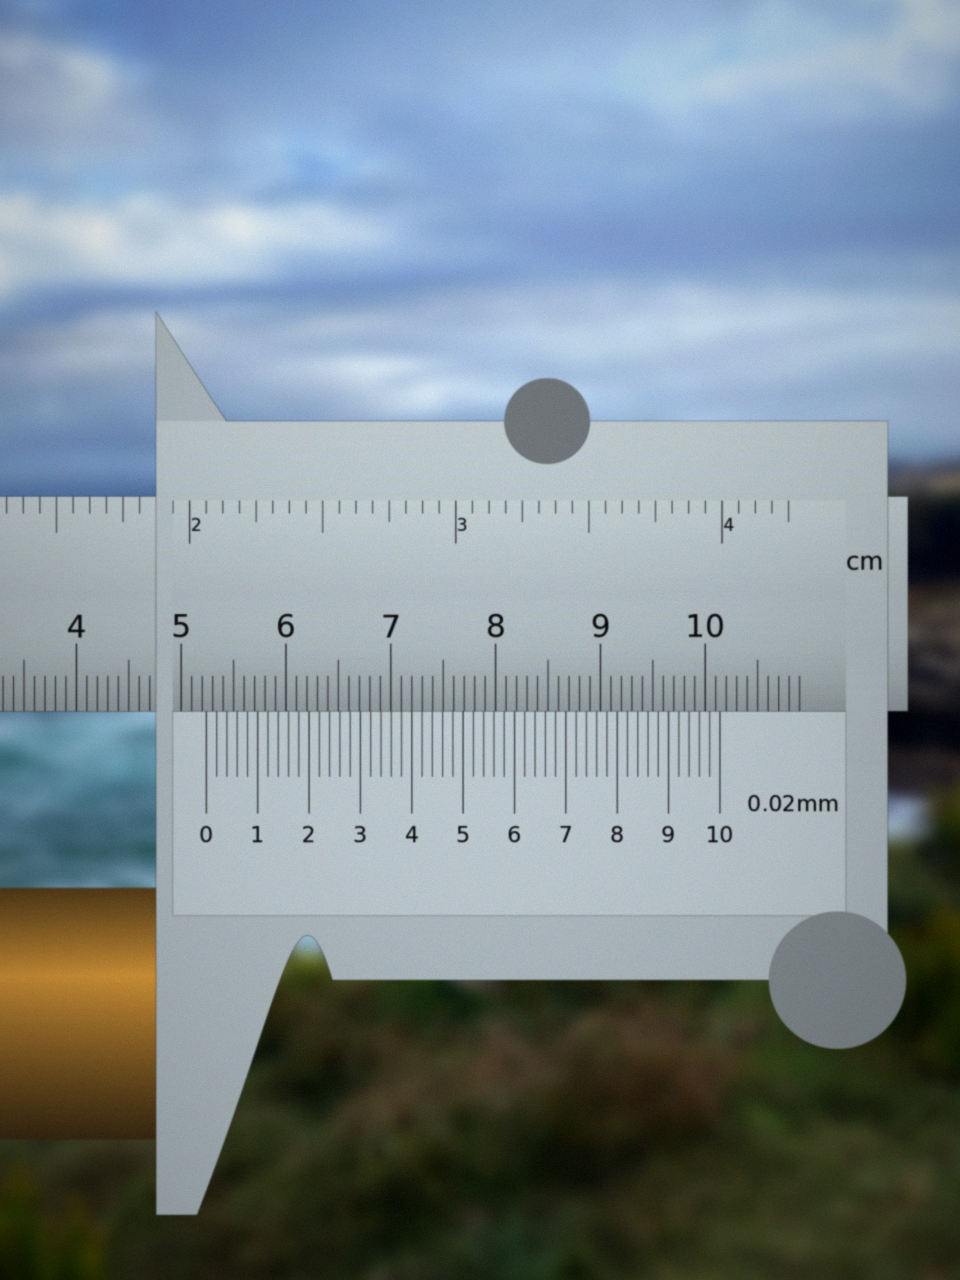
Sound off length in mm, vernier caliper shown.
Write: 52.4 mm
